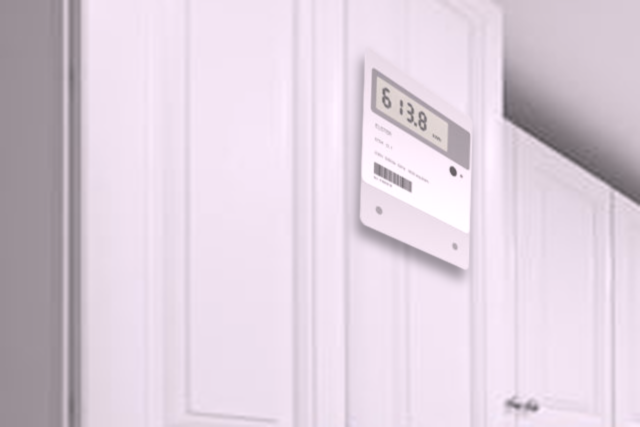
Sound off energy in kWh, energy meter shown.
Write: 613.8 kWh
